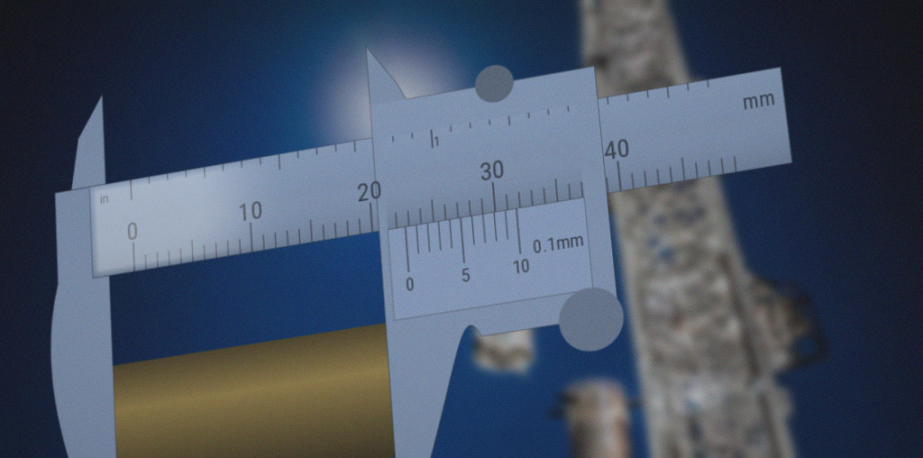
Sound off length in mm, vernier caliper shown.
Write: 22.7 mm
